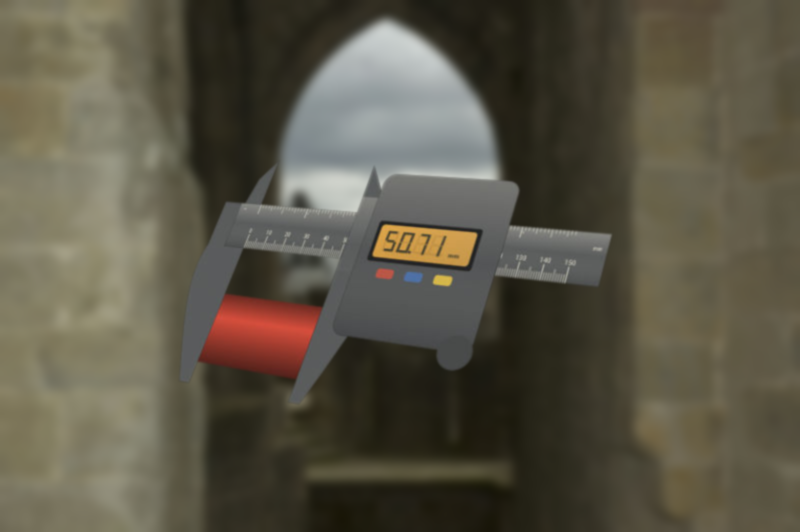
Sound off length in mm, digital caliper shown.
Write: 50.71 mm
